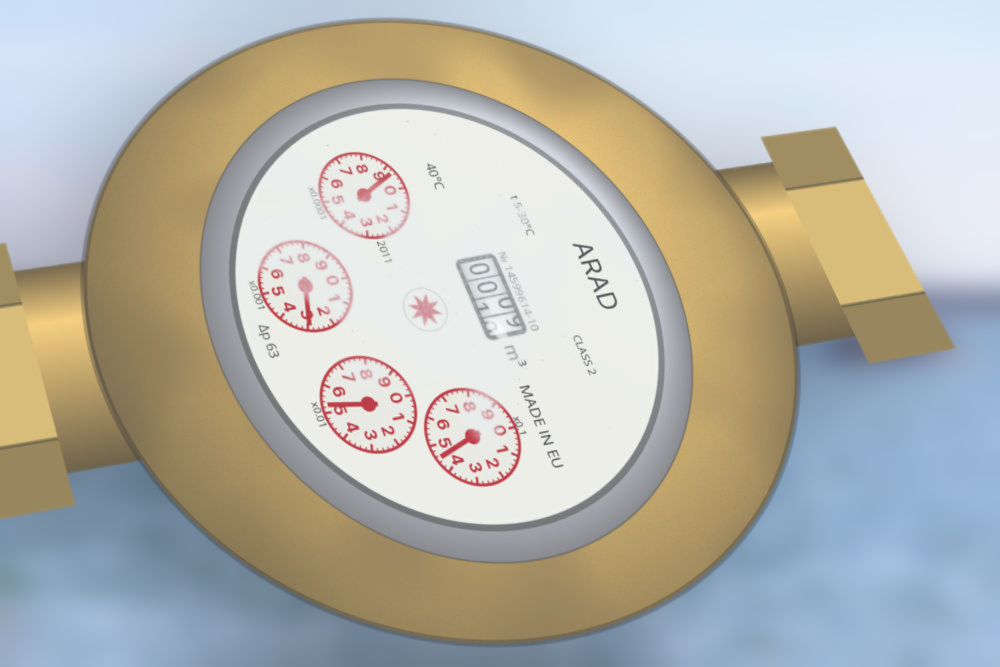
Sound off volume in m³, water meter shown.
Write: 9.4529 m³
